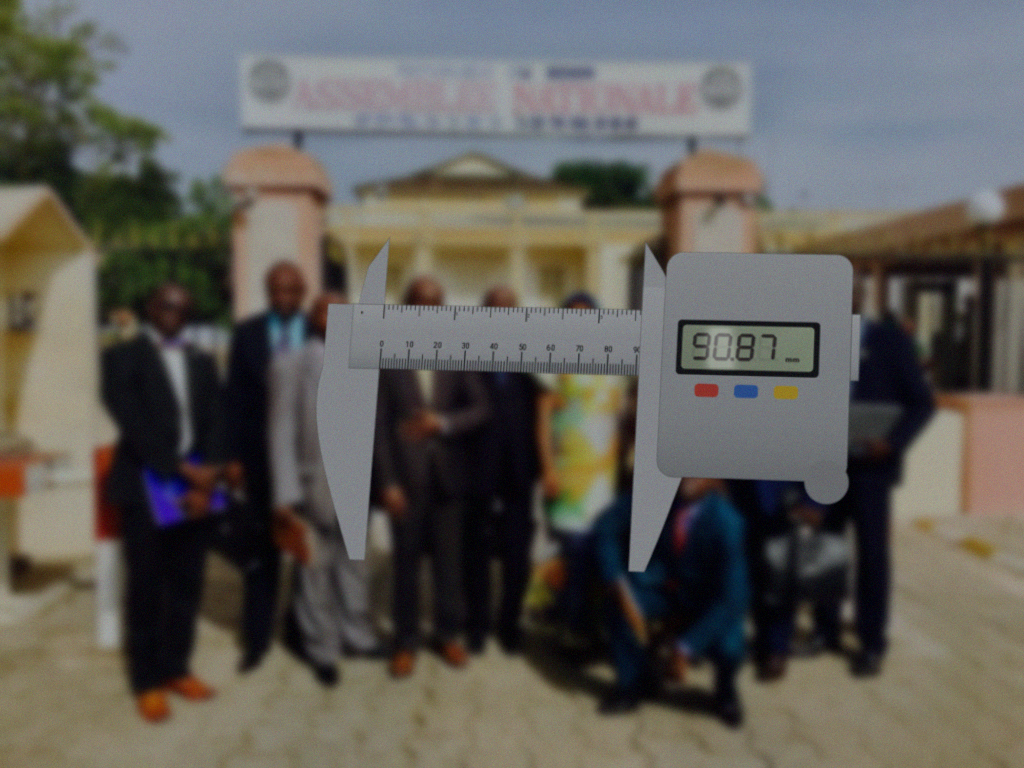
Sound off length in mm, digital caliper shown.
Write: 90.87 mm
